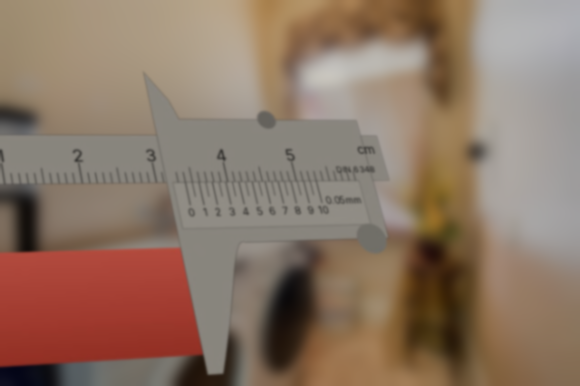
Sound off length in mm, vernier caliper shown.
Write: 34.0 mm
